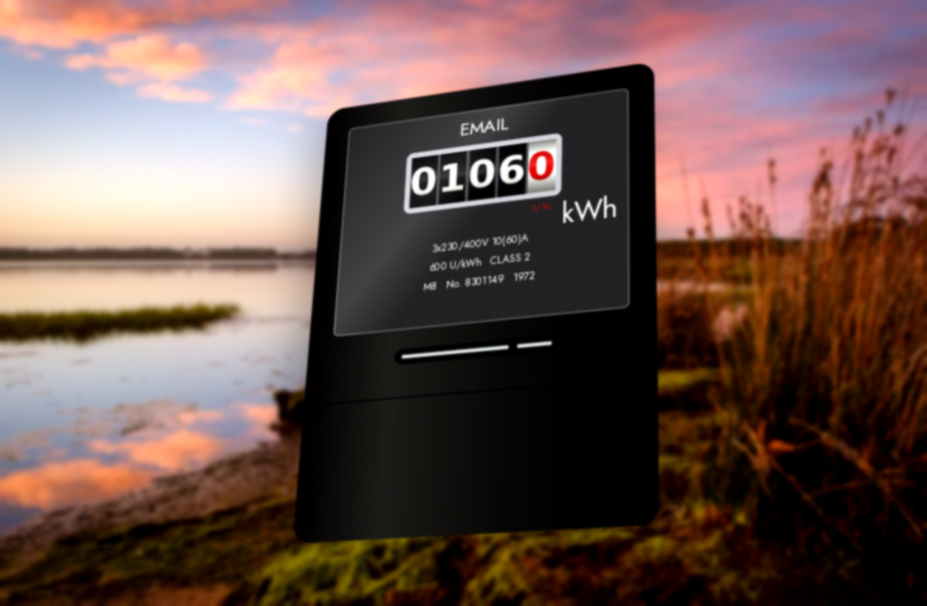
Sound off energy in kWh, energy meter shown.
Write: 106.0 kWh
